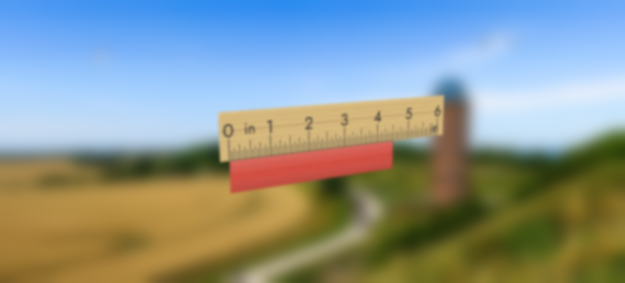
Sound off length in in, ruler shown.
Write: 4.5 in
